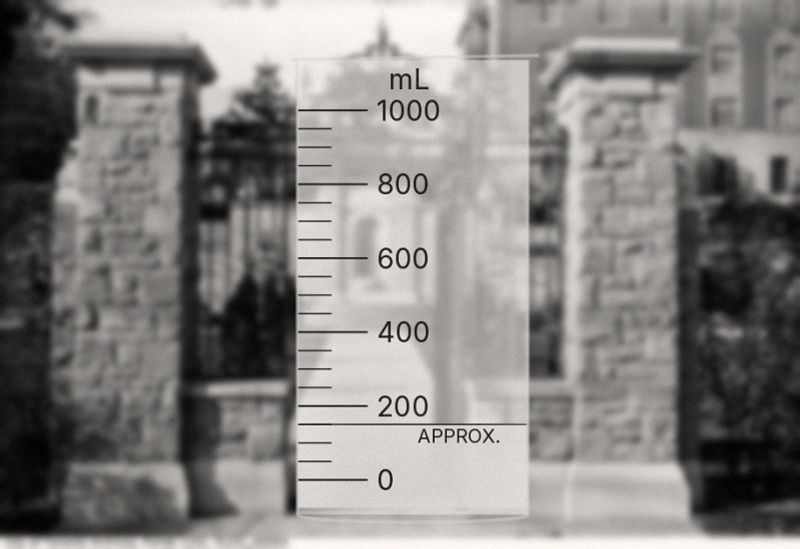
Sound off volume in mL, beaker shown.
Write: 150 mL
